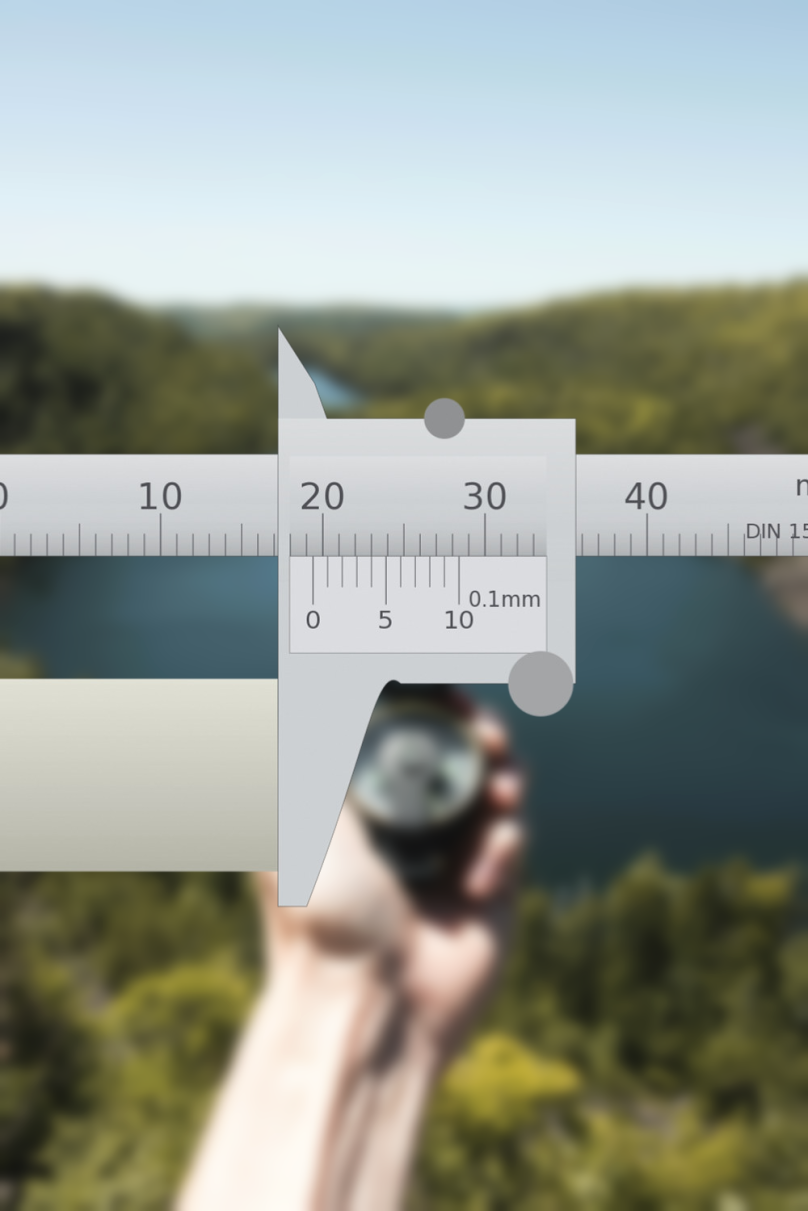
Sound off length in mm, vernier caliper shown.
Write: 19.4 mm
